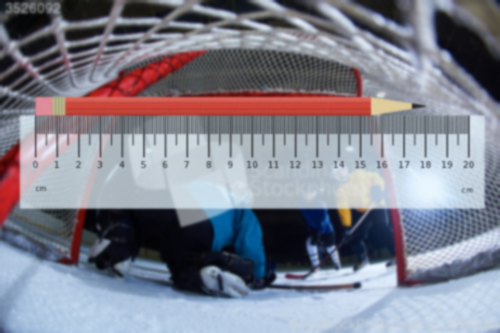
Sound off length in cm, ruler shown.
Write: 18 cm
